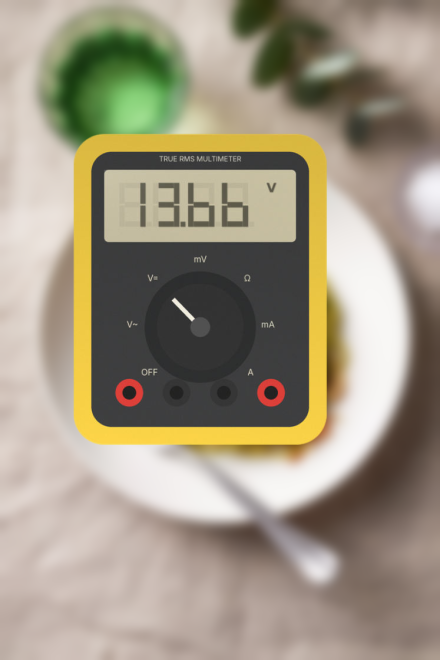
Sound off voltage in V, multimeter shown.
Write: 13.66 V
